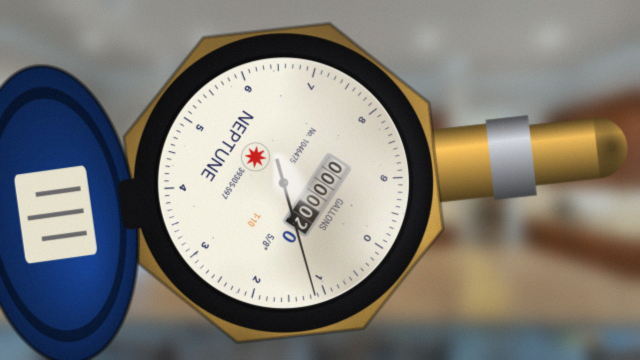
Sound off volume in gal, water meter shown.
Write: 21.1 gal
